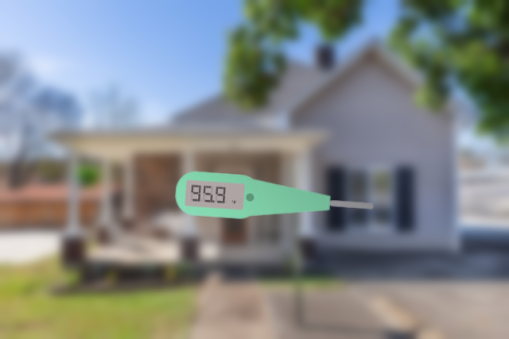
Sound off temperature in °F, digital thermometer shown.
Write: 95.9 °F
